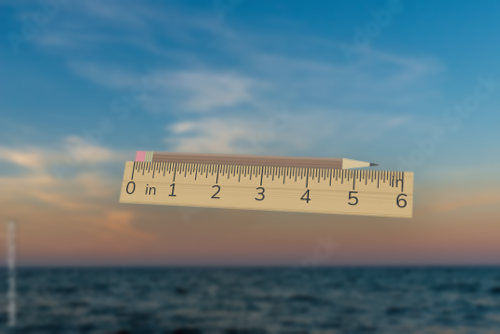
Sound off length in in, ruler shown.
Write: 5.5 in
